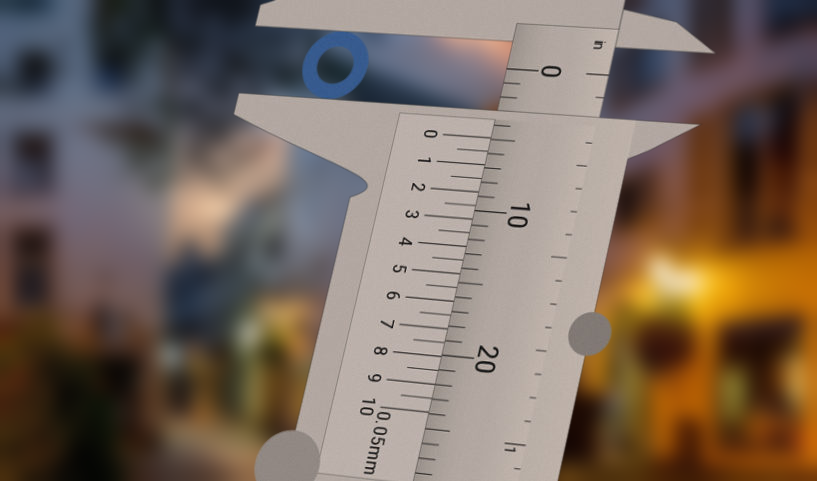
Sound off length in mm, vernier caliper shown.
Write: 4.9 mm
